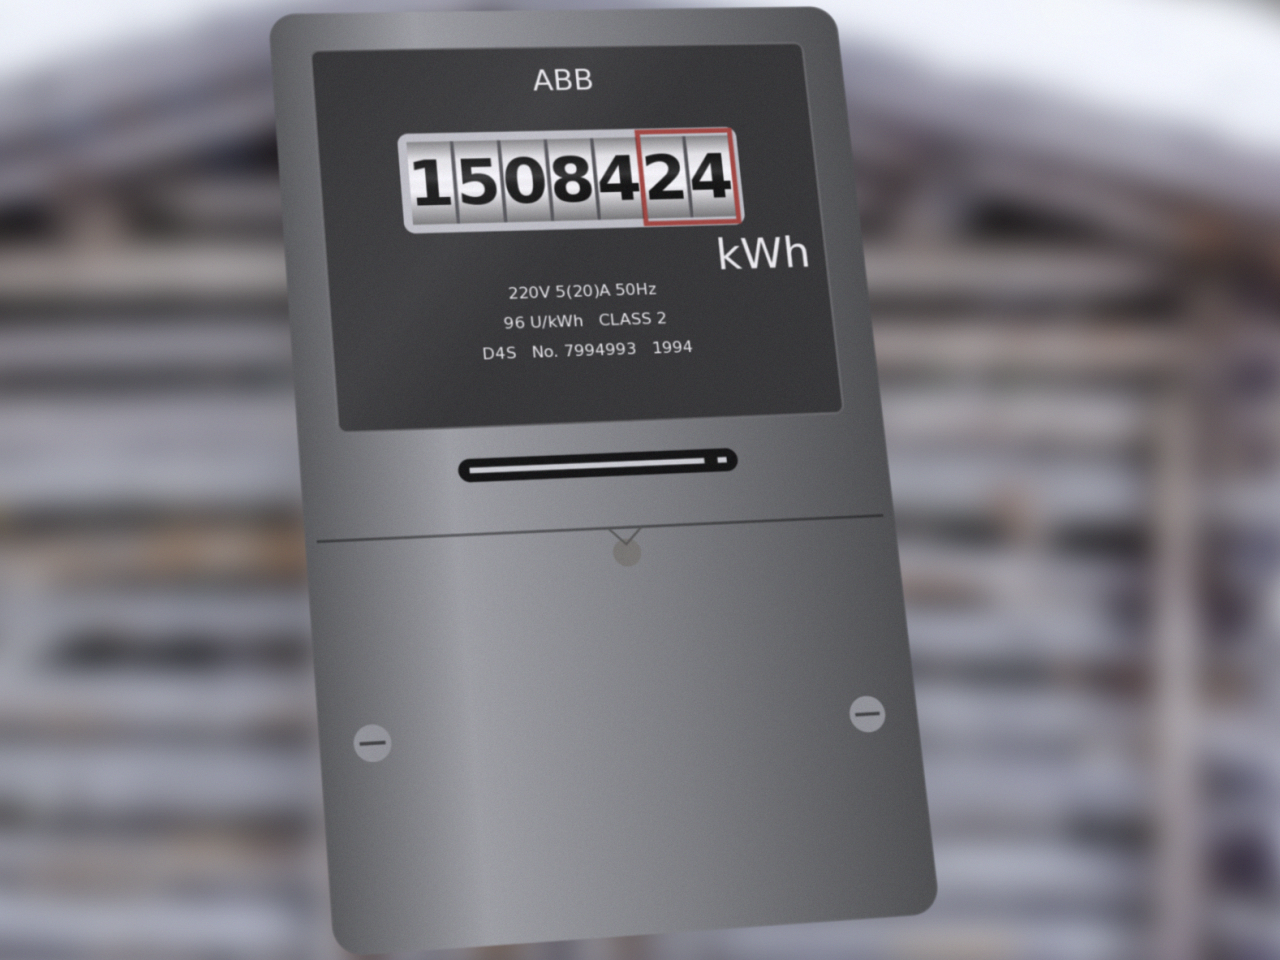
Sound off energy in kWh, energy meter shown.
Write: 15084.24 kWh
